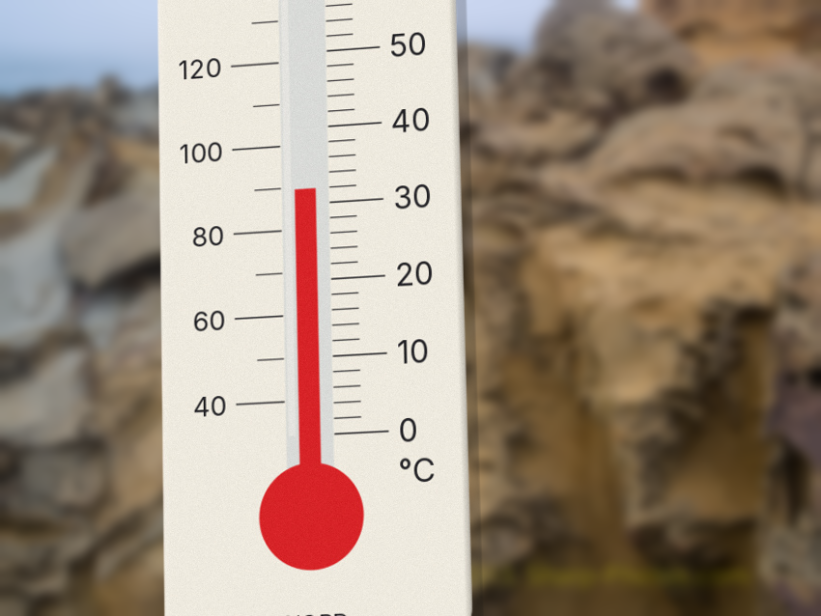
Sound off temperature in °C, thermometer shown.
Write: 32 °C
